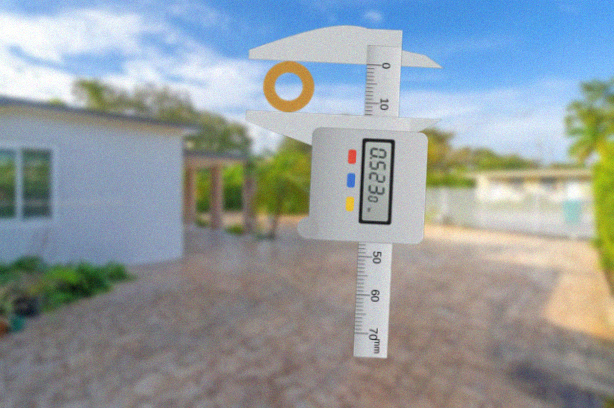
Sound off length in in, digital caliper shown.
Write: 0.5230 in
